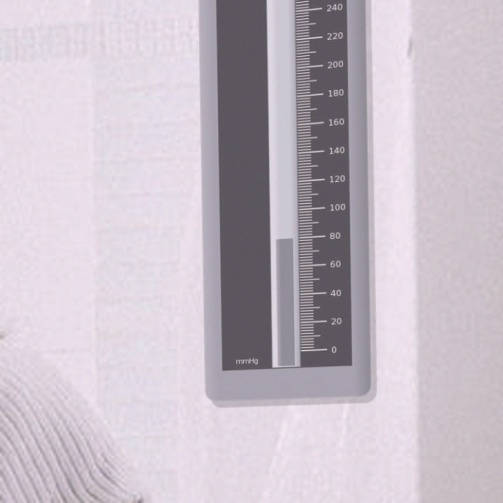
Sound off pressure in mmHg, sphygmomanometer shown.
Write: 80 mmHg
